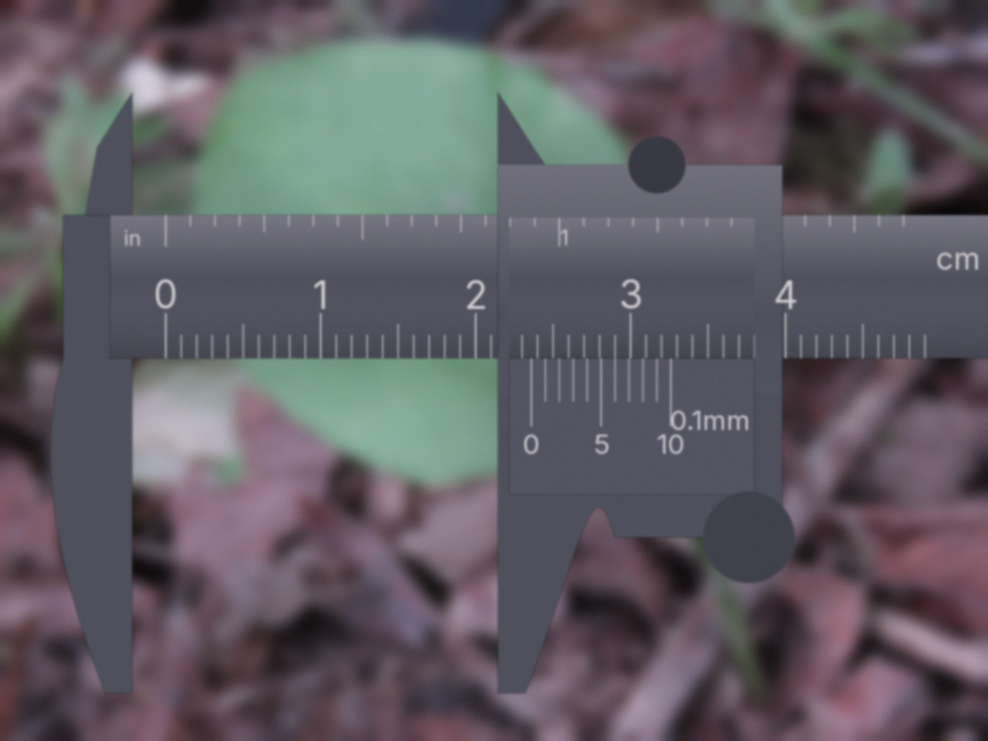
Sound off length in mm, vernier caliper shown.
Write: 23.6 mm
